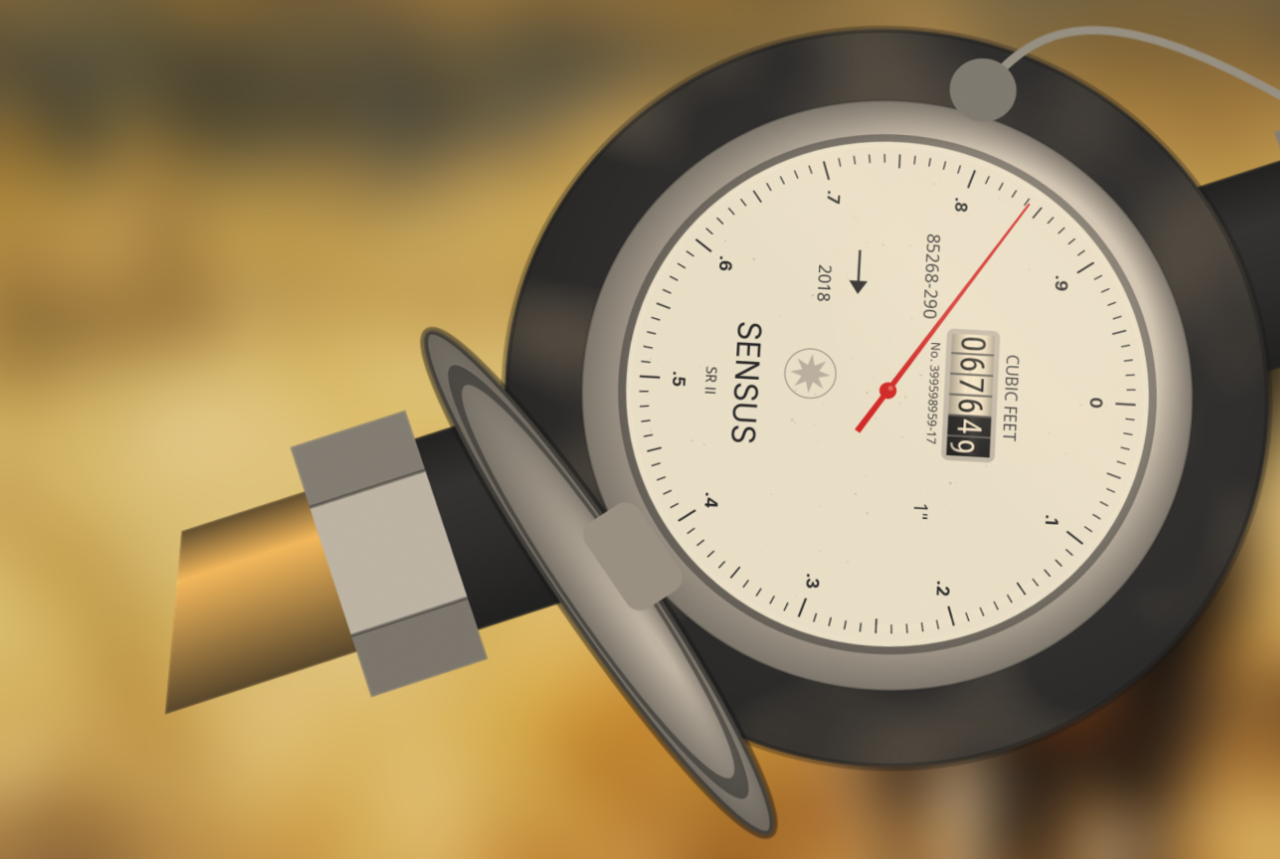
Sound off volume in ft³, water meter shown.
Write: 67648.84 ft³
